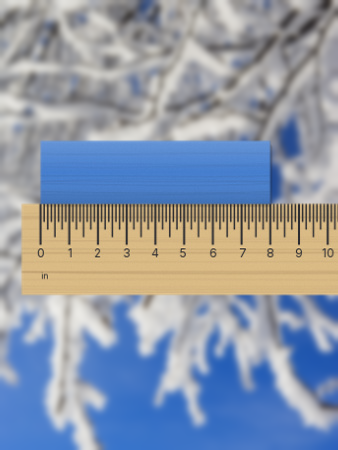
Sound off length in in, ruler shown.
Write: 8 in
